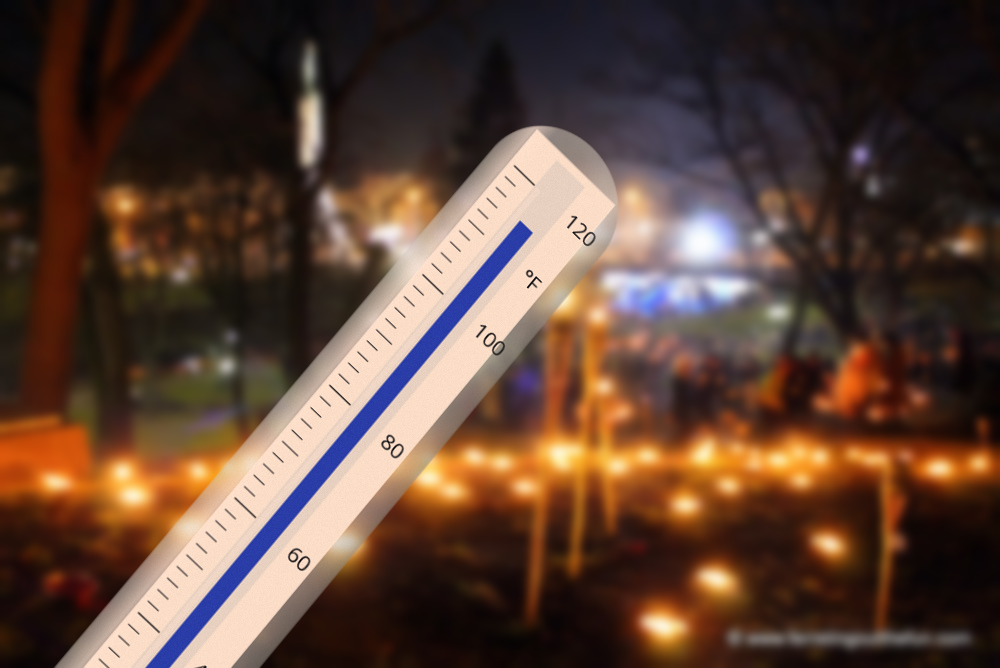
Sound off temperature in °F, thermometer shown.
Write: 115 °F
